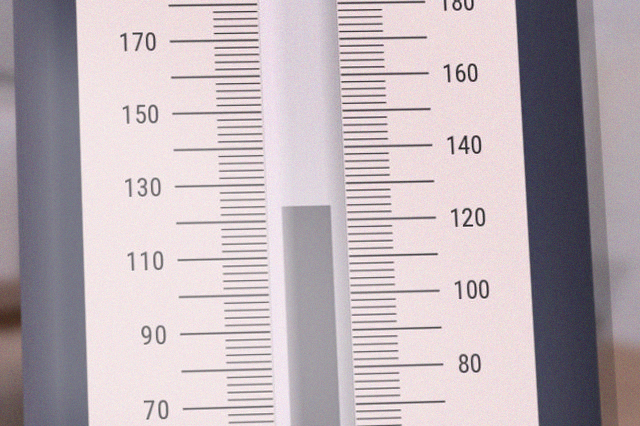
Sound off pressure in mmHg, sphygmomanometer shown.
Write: 124 mmHg
